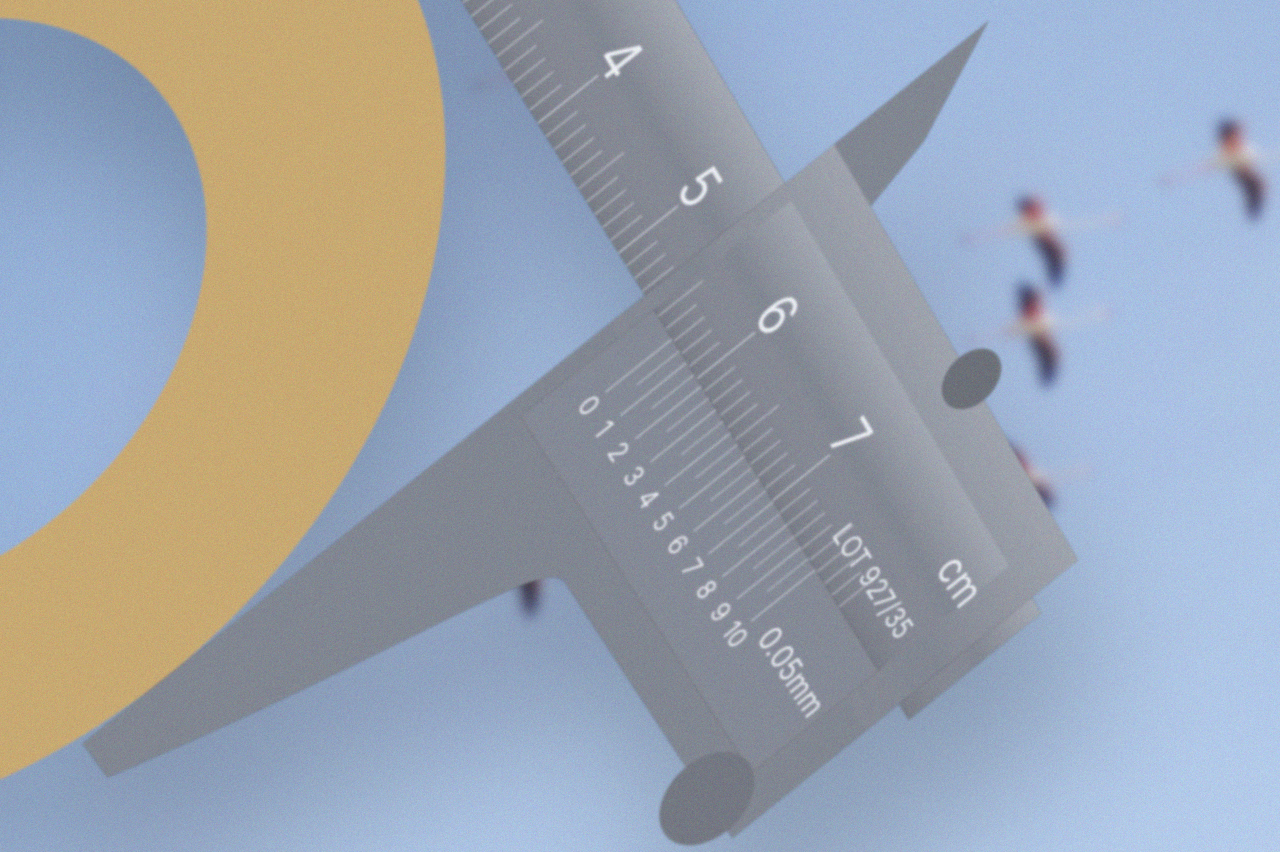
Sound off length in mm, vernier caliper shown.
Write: 56.8 mm
